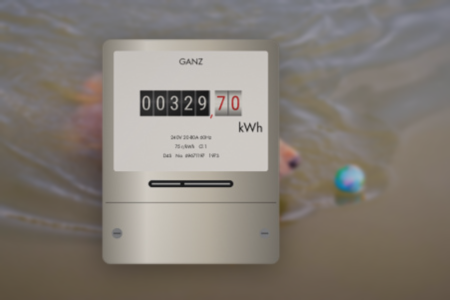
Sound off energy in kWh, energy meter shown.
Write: 329.70 kWh
